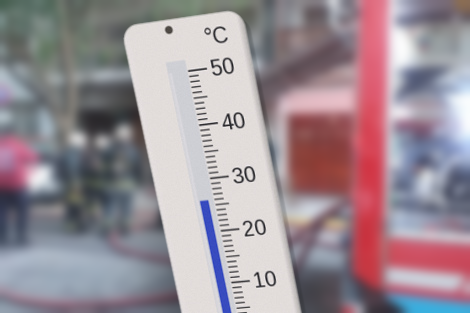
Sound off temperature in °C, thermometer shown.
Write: 26 °C
